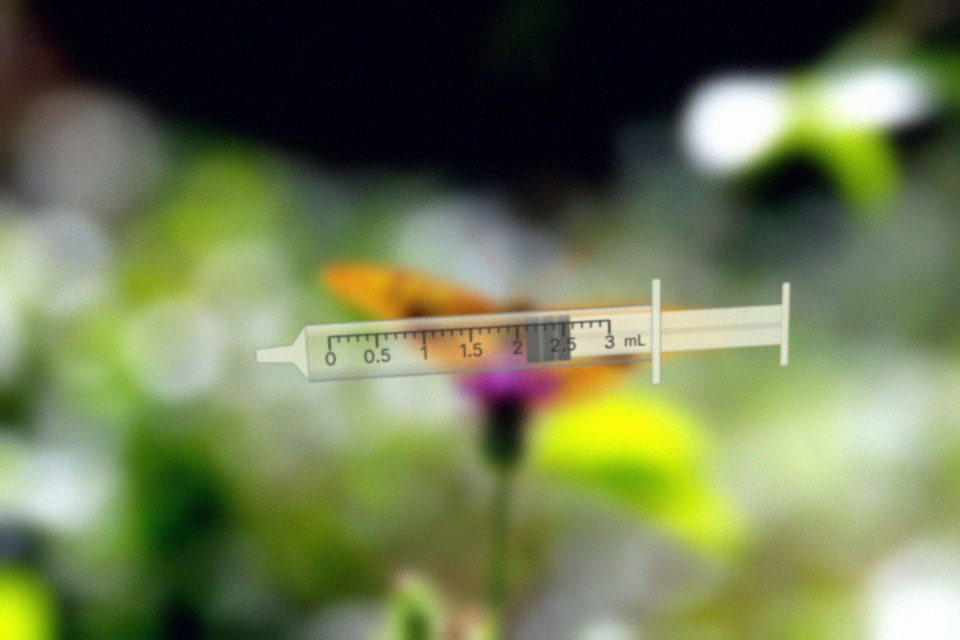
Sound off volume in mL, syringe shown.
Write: 2.1 mL
